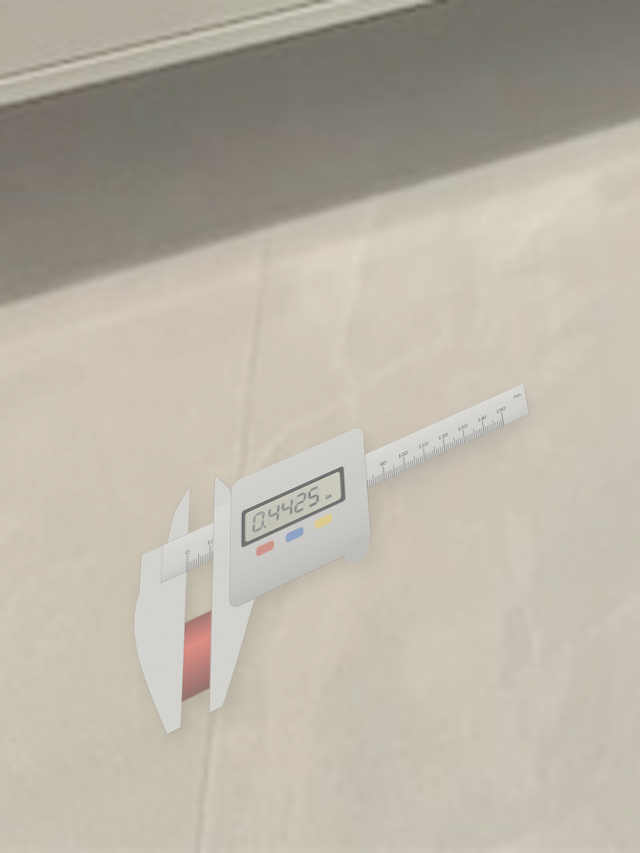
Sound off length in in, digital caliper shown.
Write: 0.4425 in
